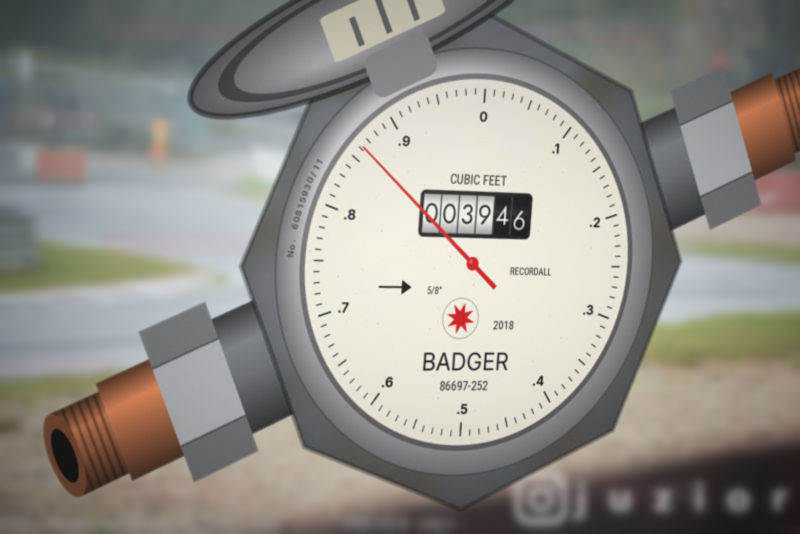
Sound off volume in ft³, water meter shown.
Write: 3945.86 ft³
